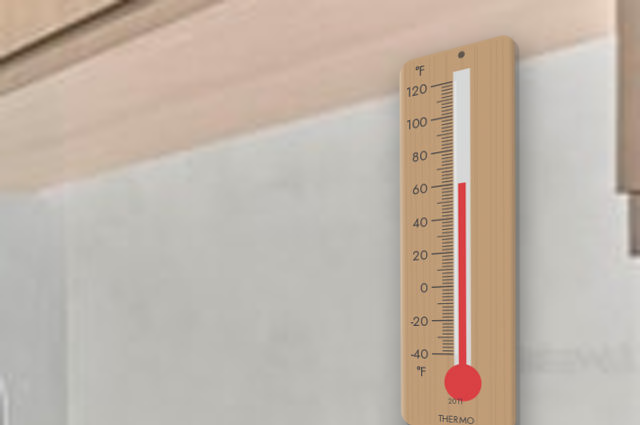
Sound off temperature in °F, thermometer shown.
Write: 60 °F
